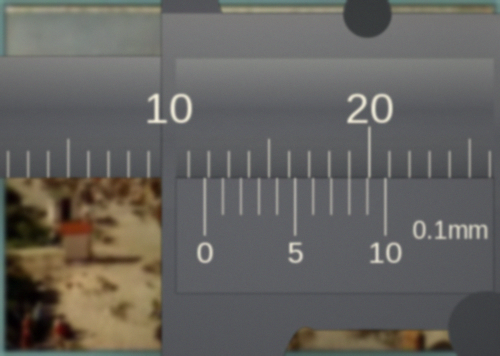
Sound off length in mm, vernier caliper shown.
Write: 11.8 mm
